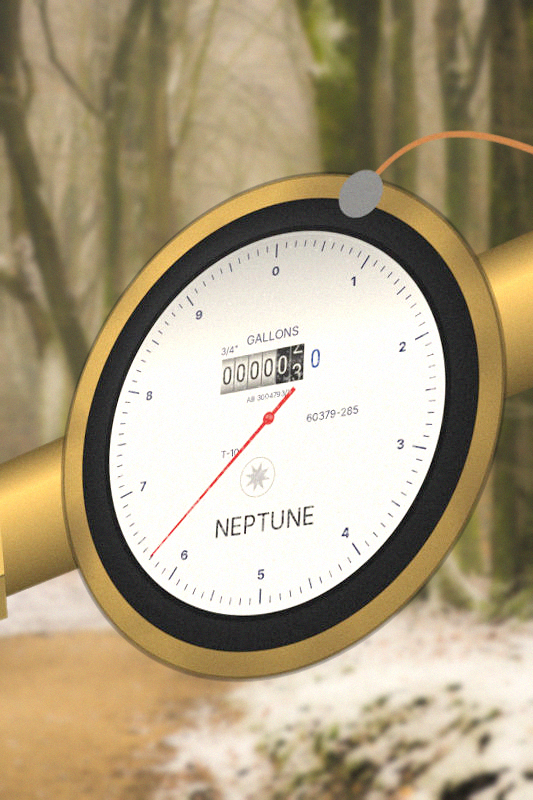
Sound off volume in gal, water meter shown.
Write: 26.3 gal
